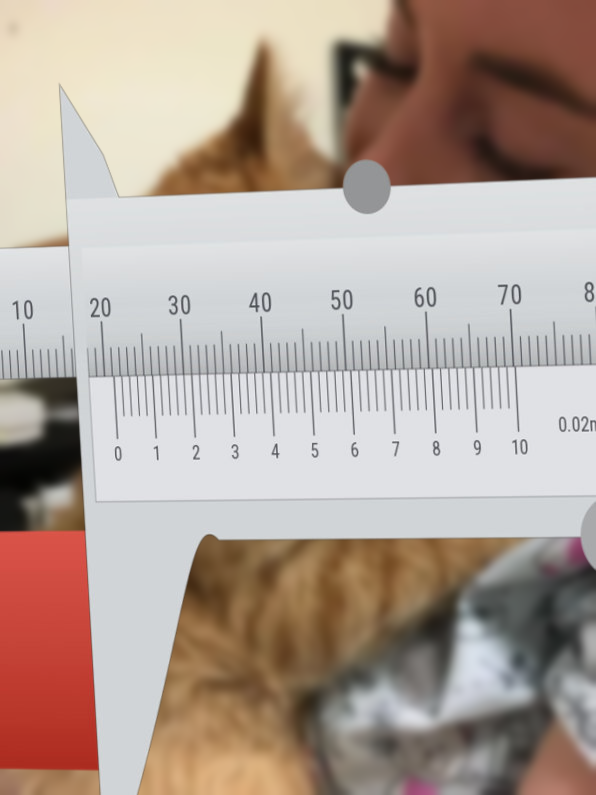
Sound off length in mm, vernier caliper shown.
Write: 21.2 mm
